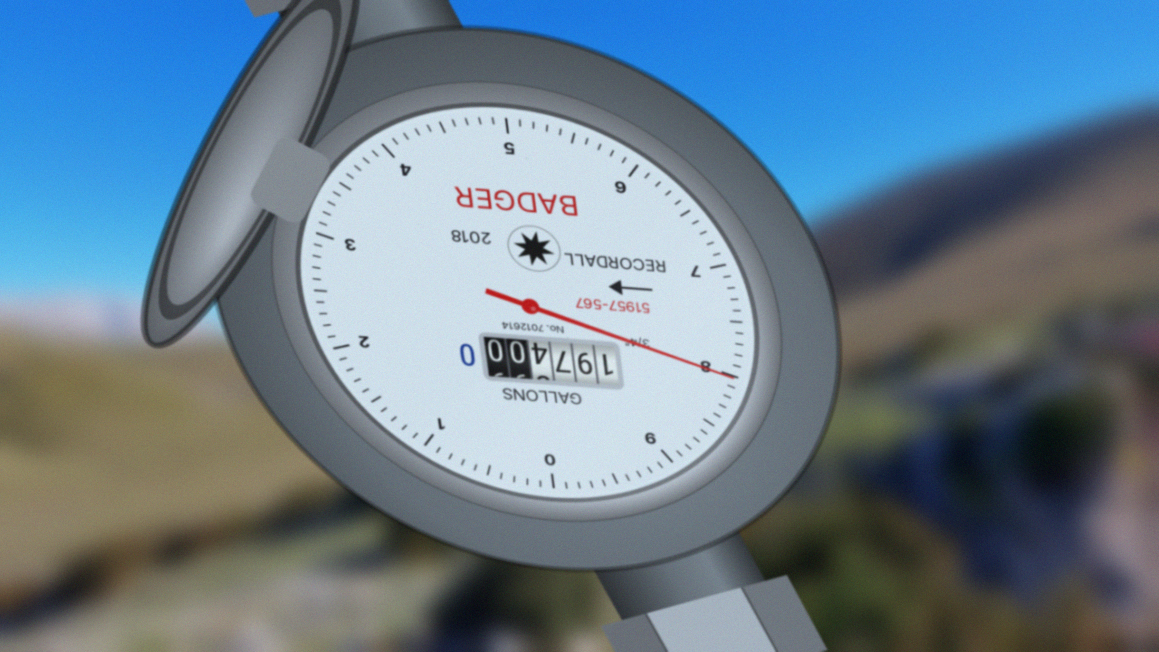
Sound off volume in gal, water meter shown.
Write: 1973998.0 gal
